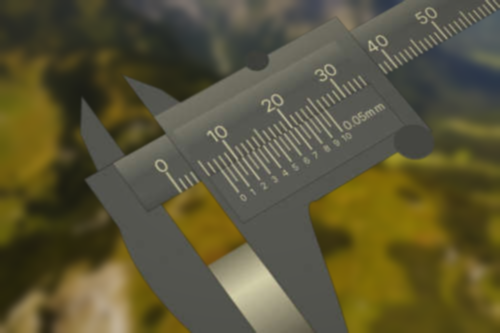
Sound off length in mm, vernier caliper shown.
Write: 7.0 mm
